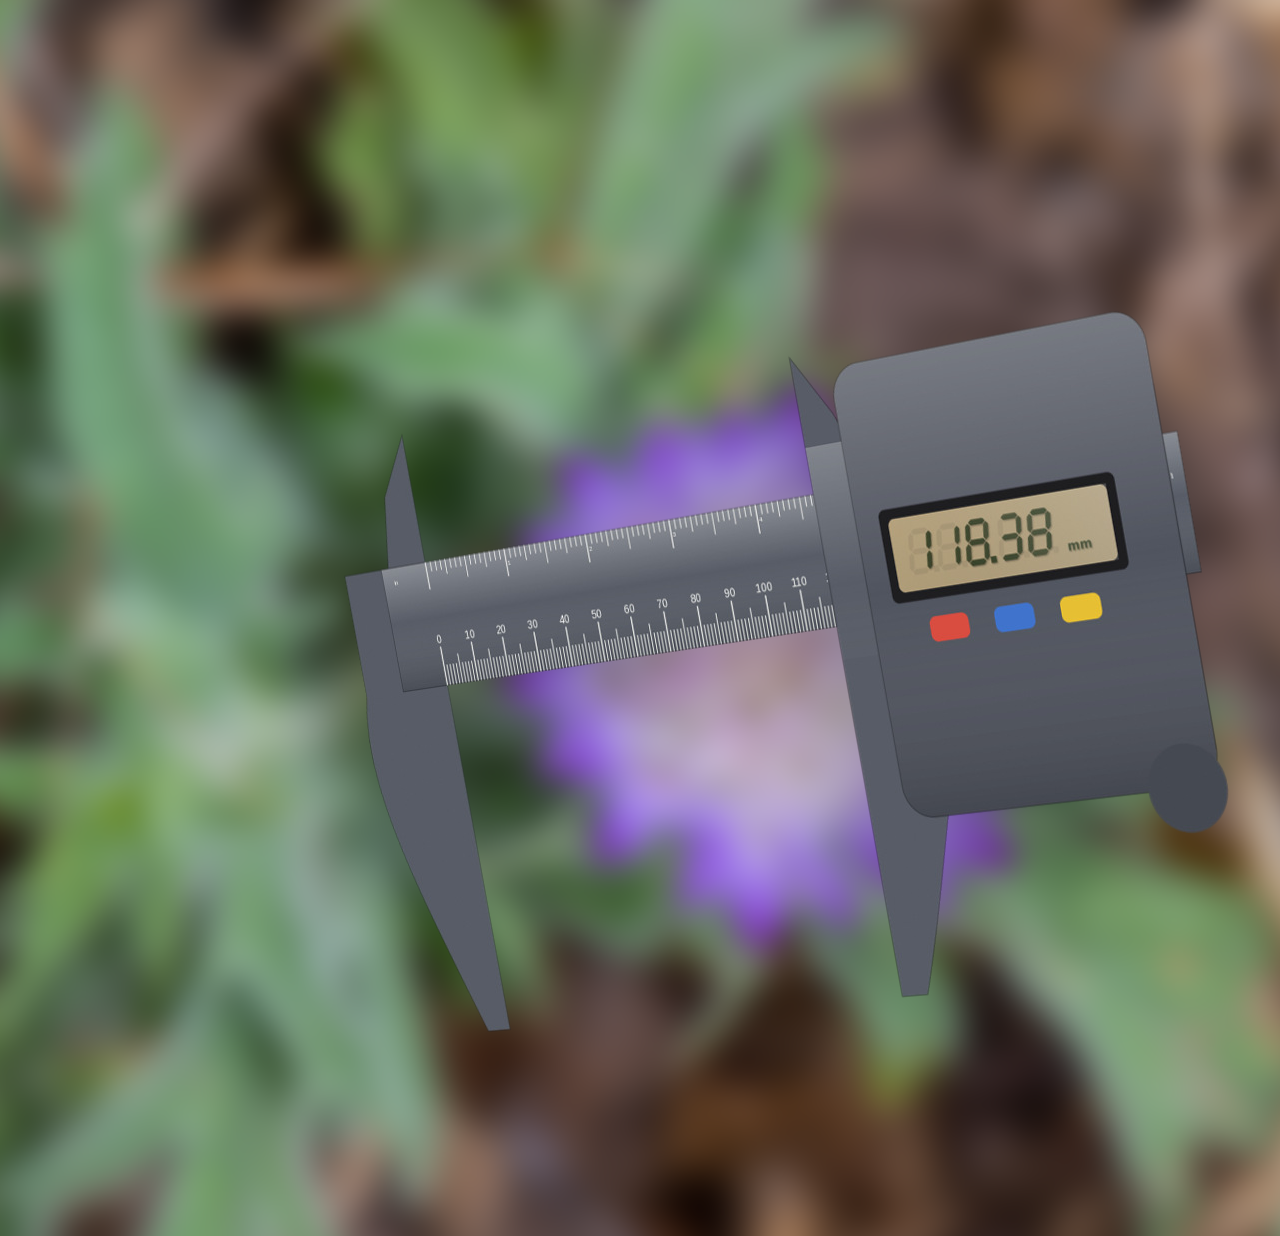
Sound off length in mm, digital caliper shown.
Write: 118.38 mm
